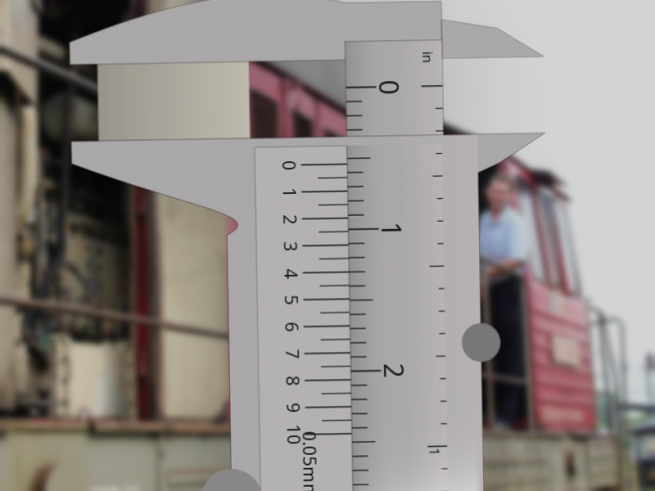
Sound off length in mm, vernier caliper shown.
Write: 5.4 mm
